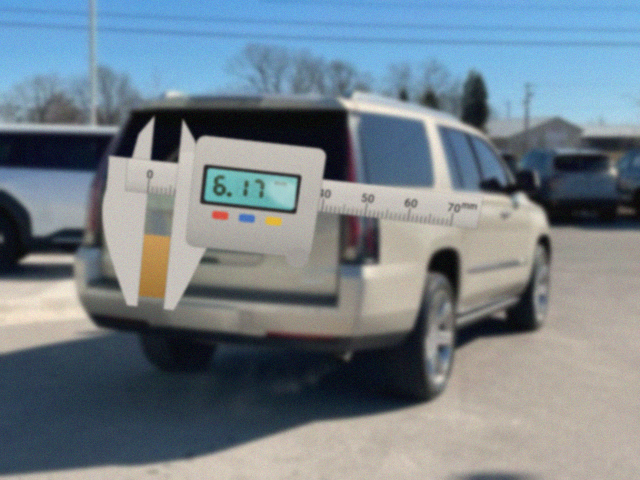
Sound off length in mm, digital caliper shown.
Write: 6.17 mm
